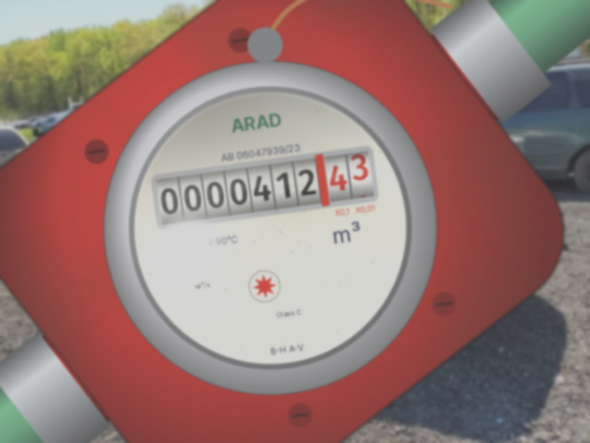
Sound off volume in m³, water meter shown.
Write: 412.43 m³
